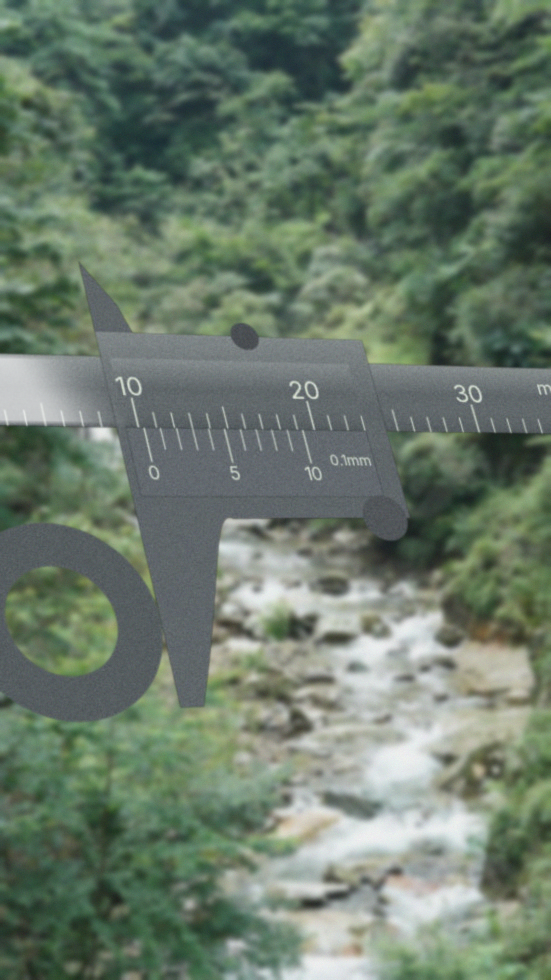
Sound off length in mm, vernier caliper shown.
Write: 10.3 mm
